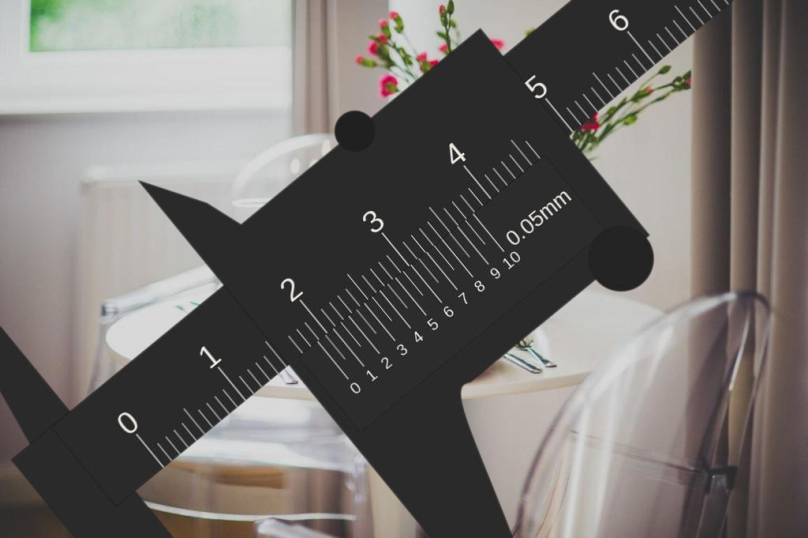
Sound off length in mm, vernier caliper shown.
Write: 18.8 mm
